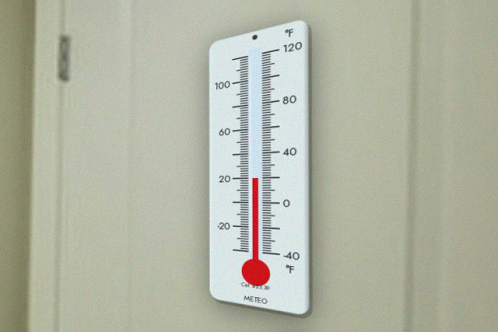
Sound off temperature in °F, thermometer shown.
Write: 20 °F
